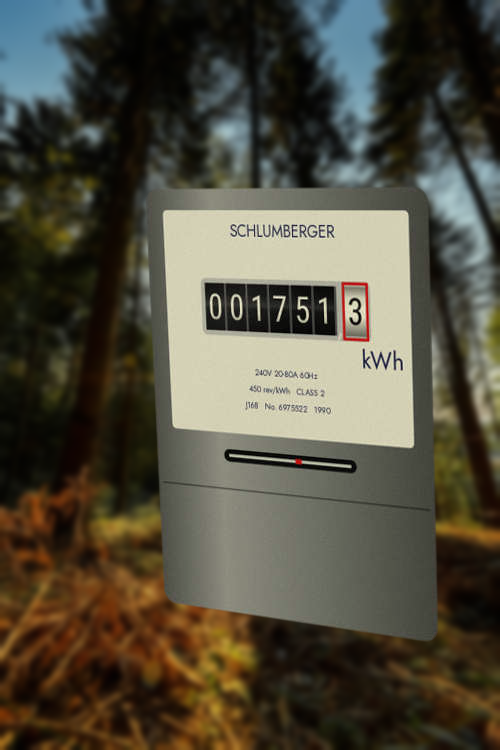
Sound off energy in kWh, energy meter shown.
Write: 1751.3 kWh
